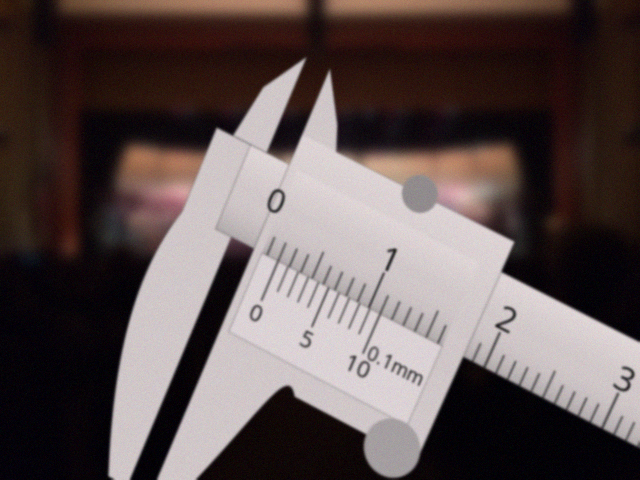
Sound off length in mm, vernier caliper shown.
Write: 2.0 mm
